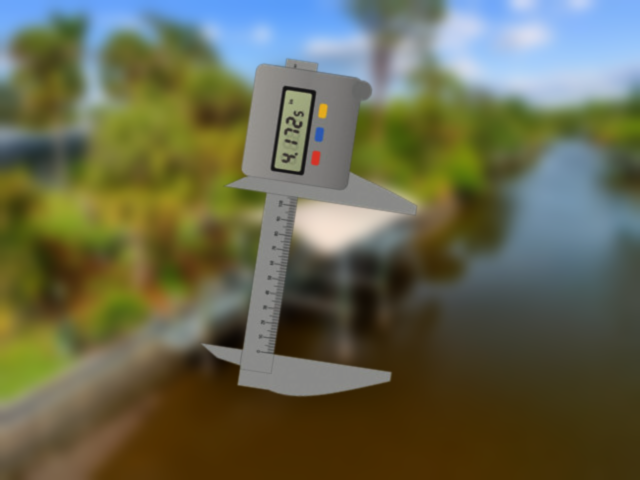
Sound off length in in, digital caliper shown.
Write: 4.1725 in
